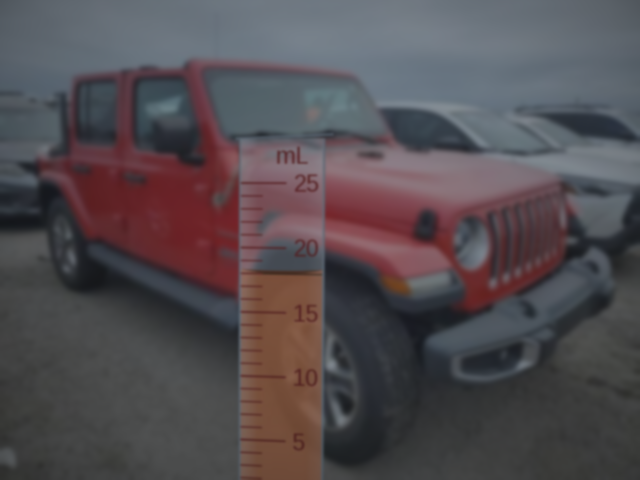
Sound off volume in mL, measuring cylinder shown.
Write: 18 mL
